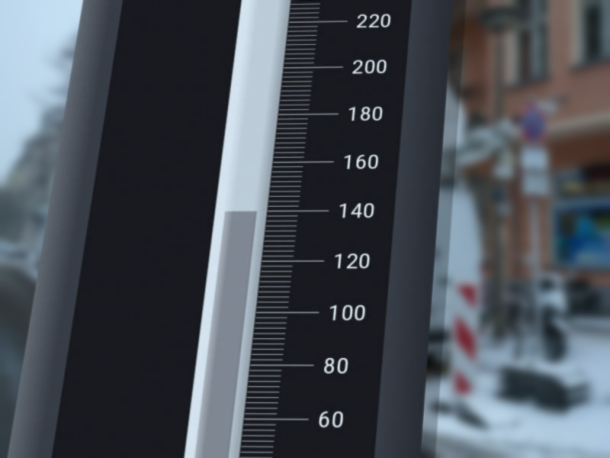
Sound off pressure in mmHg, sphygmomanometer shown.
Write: 140 mmHg
